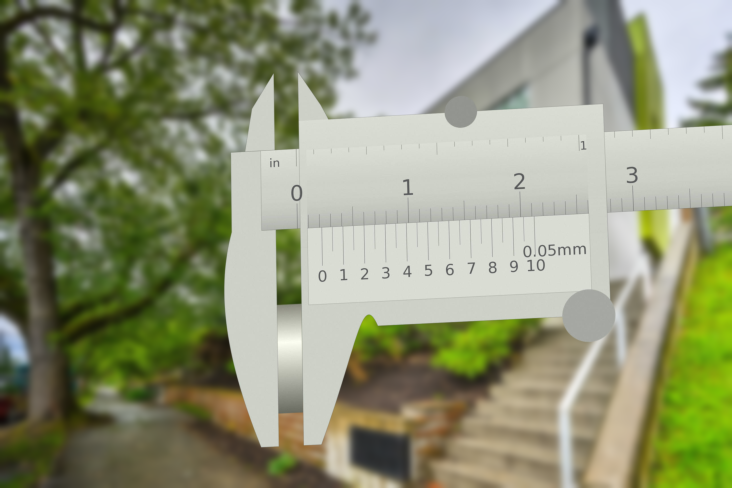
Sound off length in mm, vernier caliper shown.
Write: 2.2 mm
